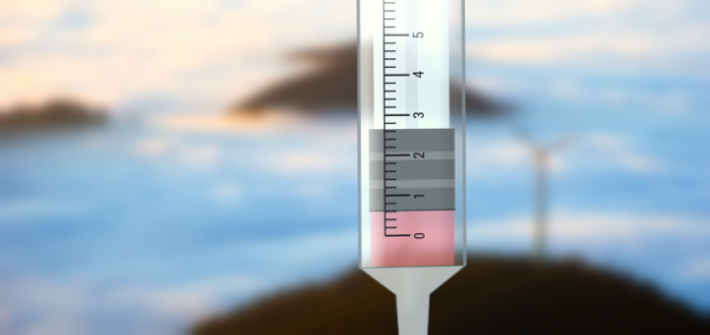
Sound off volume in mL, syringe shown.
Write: 0.6 mL
